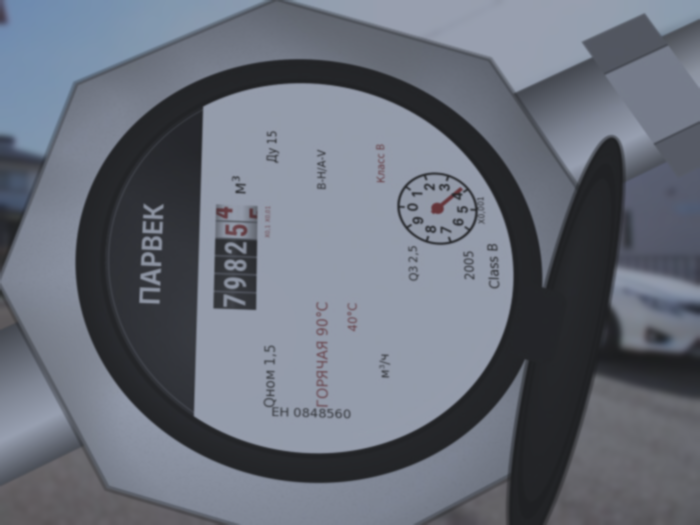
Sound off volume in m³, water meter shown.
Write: 7982.543 m³
